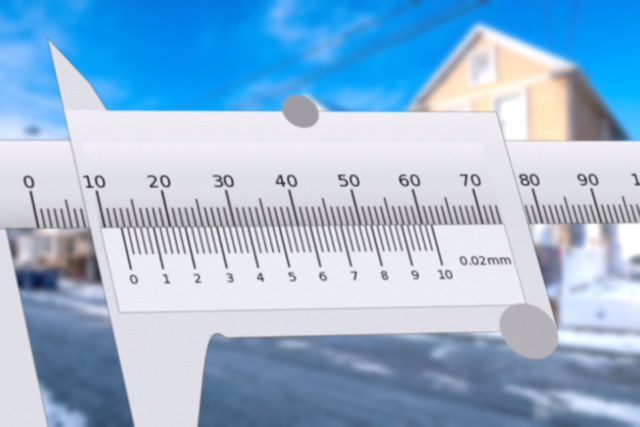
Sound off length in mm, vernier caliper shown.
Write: 12.5 mm
